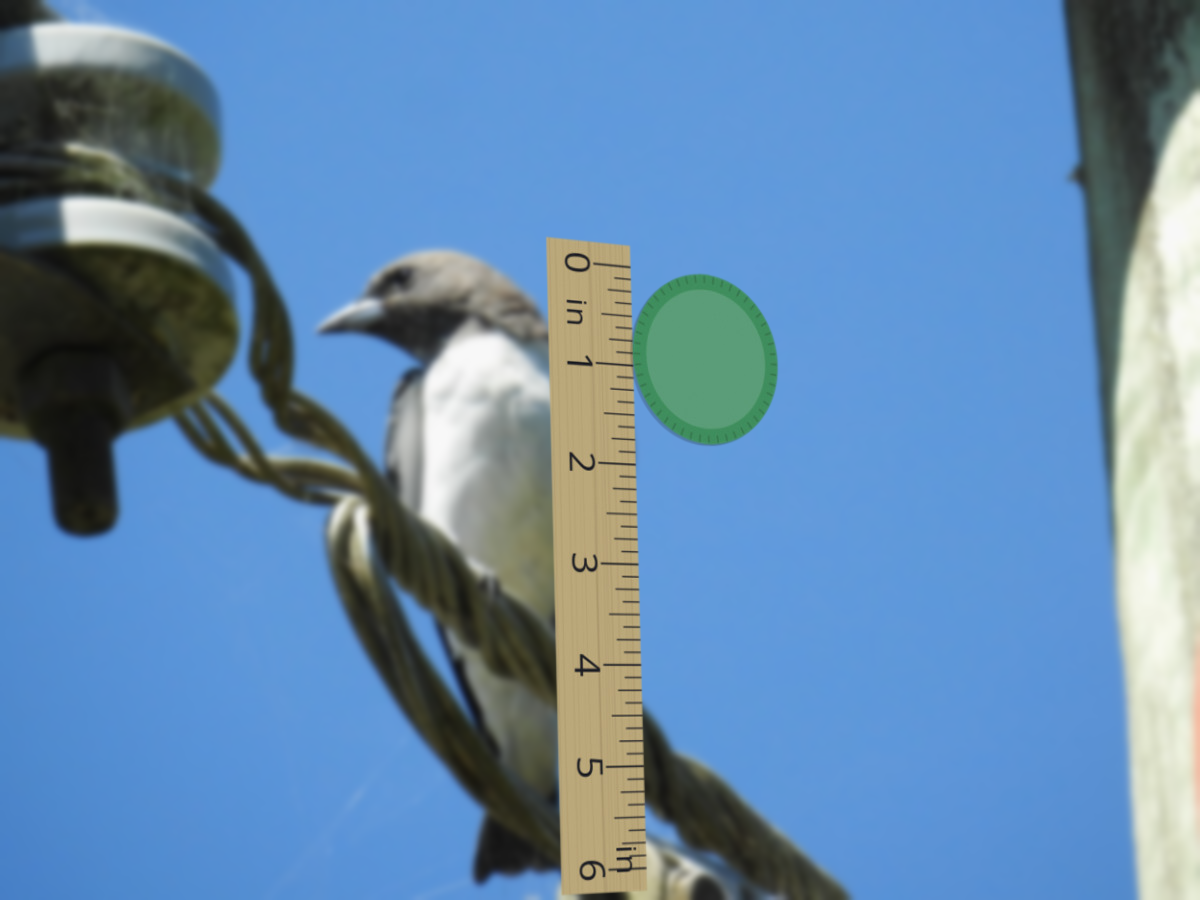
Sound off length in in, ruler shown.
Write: 1.75 in
